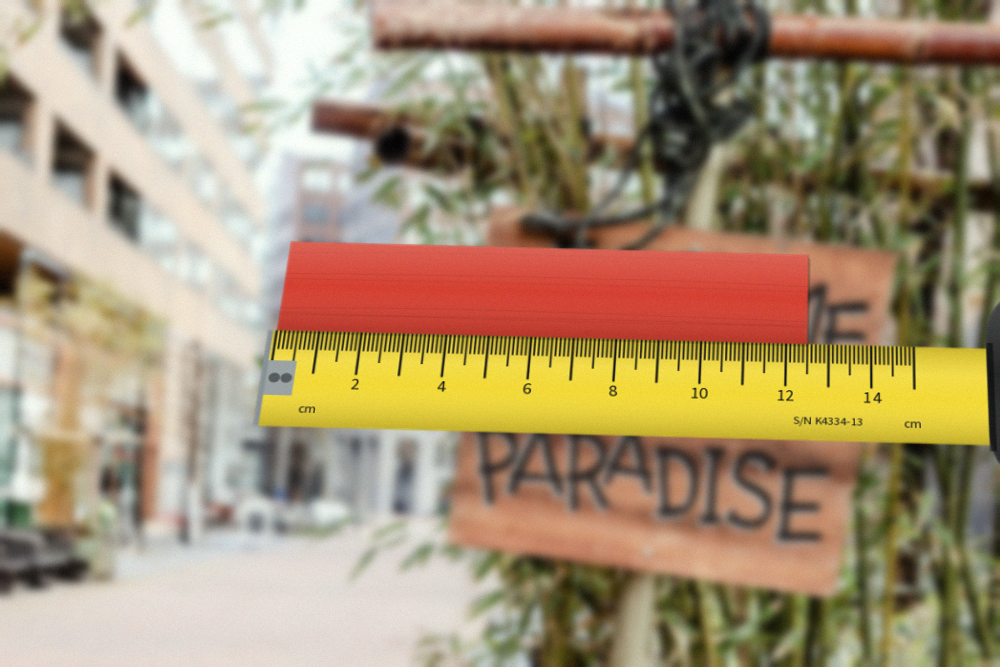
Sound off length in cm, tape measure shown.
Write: 12.5 cm
